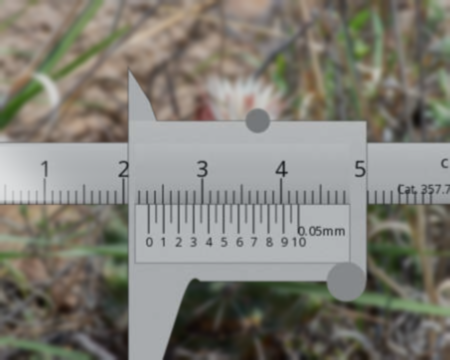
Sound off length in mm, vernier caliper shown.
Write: 23.2 mm
